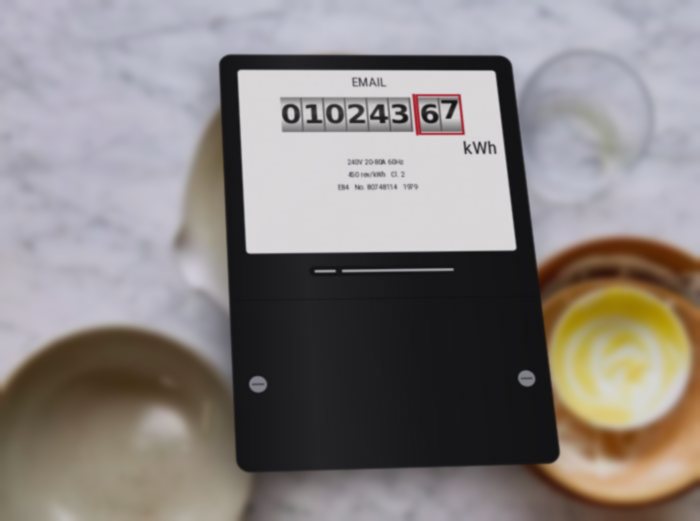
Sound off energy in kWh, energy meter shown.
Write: 10243.67 kWh
